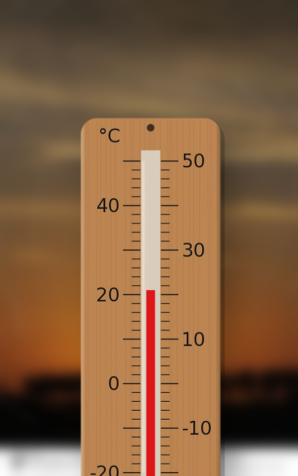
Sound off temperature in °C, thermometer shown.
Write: 21 °C
